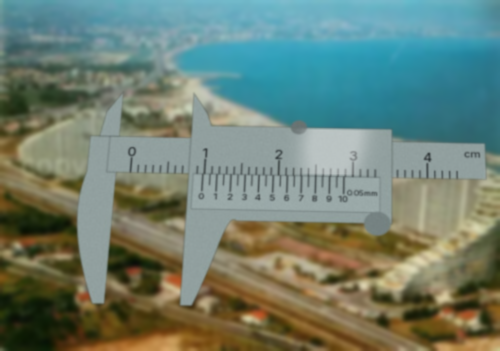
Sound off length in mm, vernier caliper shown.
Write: 9.8 mm
